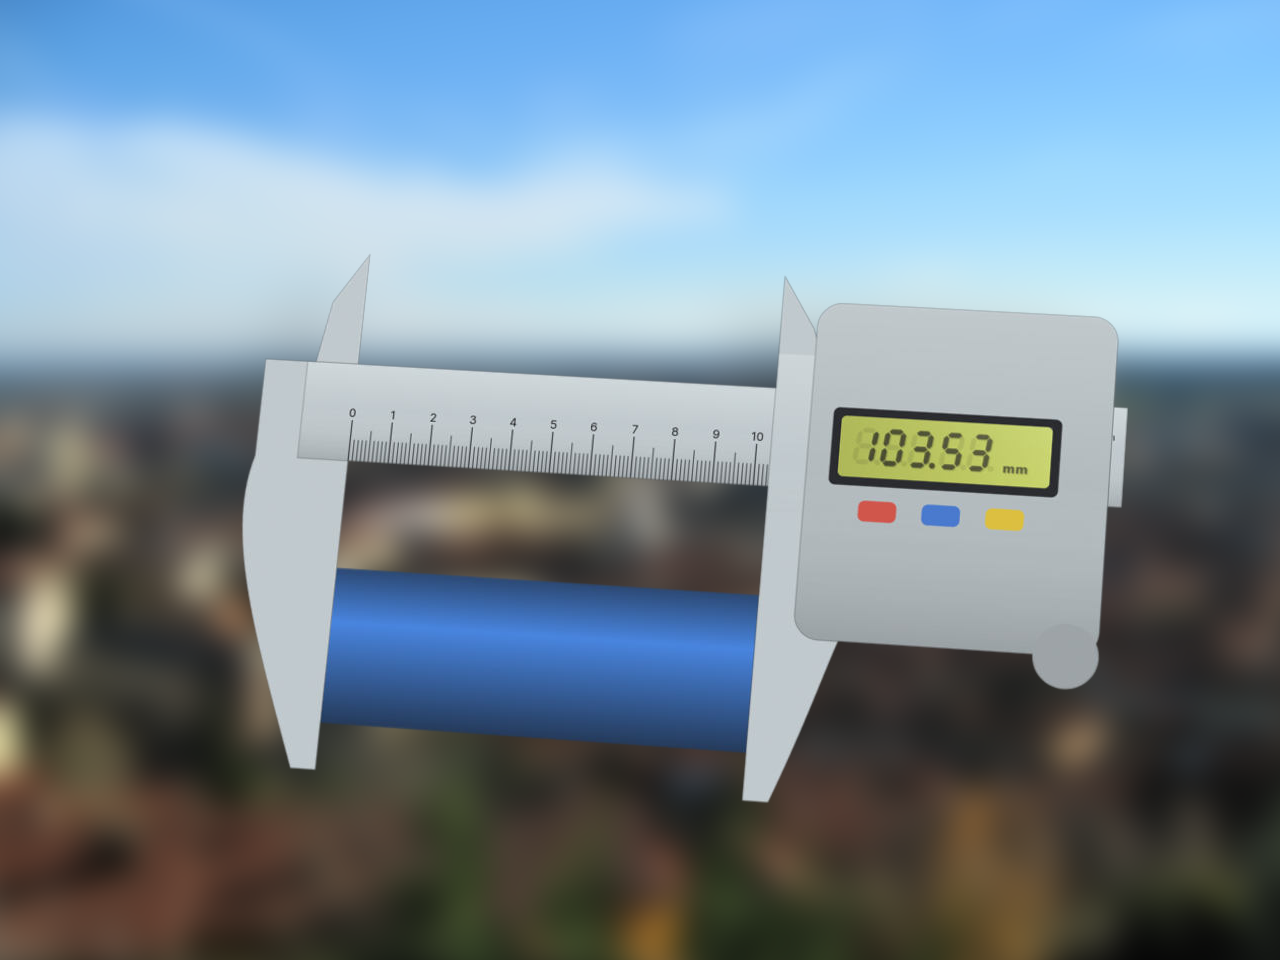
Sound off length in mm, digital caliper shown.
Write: 103.53 mm
